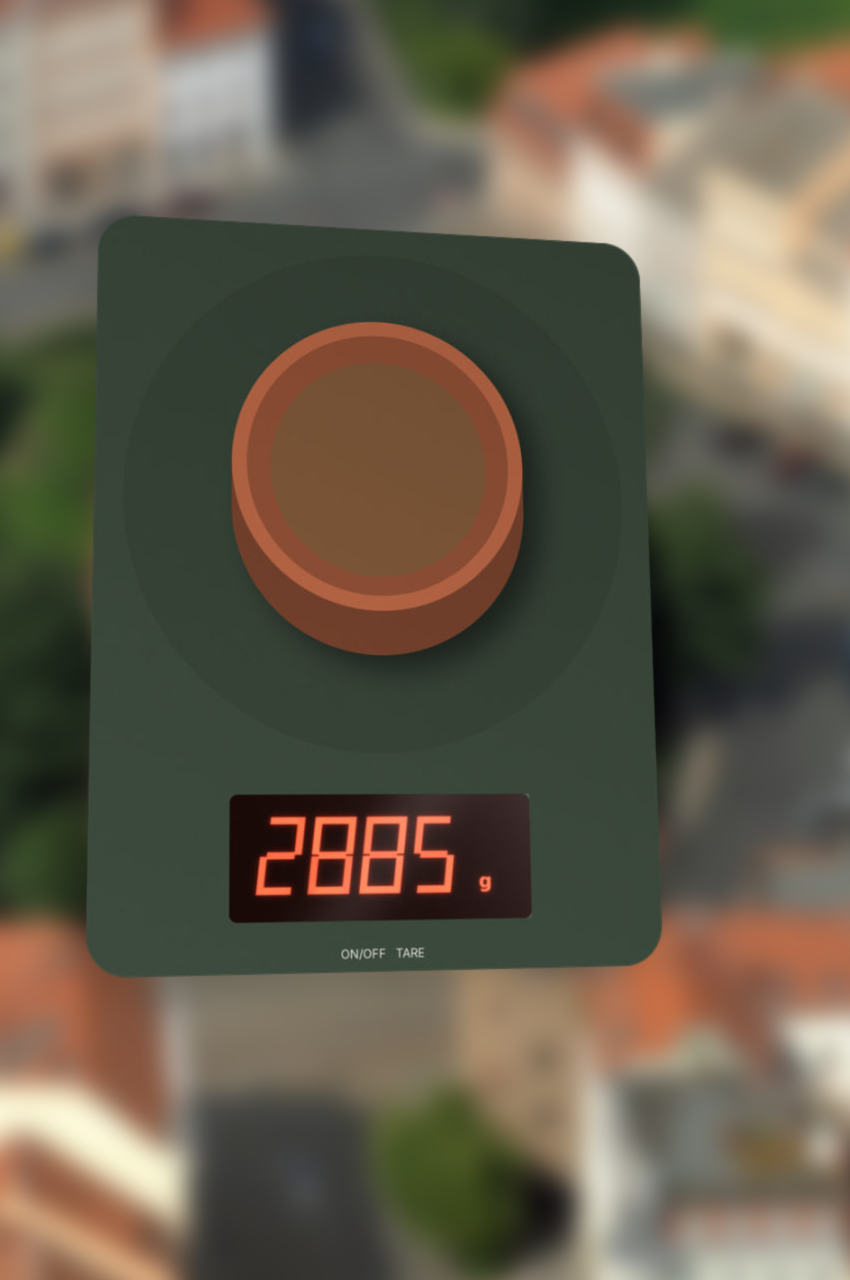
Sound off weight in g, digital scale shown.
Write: 2885 g
